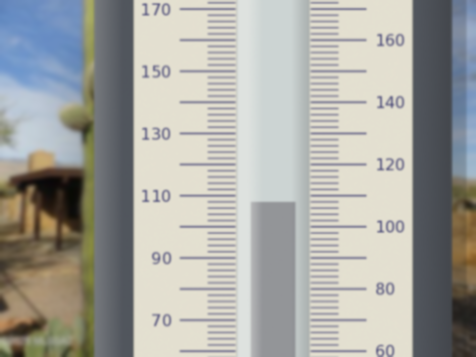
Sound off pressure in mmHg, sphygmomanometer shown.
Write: 108 mmHg
